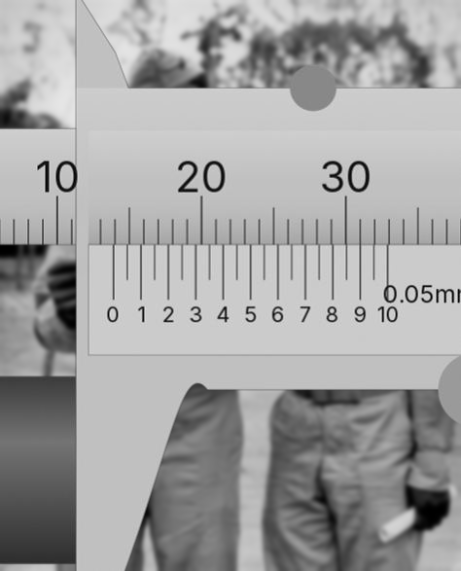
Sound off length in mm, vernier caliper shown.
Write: 13.9 mm
